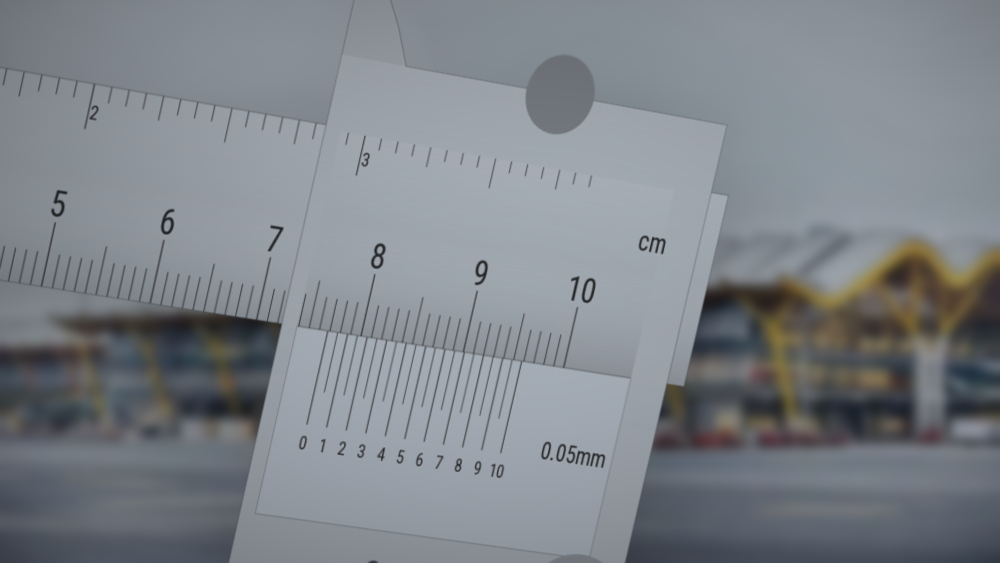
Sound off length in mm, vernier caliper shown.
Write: 76.8 mm
